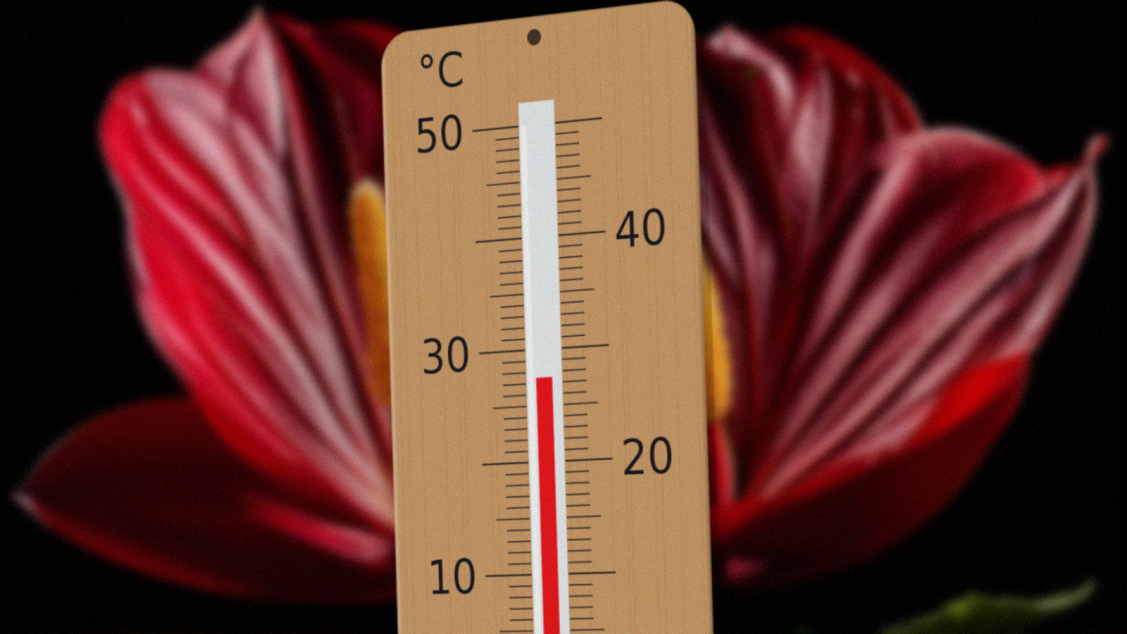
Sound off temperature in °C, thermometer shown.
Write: 27.5 °C
